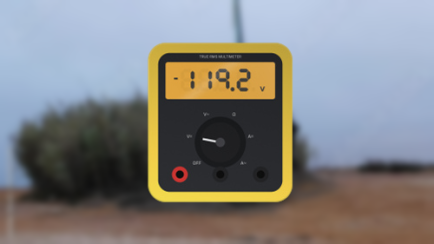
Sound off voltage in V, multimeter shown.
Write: -119.2 V
